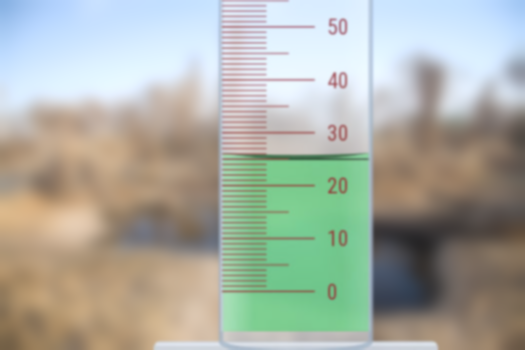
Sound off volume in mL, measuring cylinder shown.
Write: 25 mL
